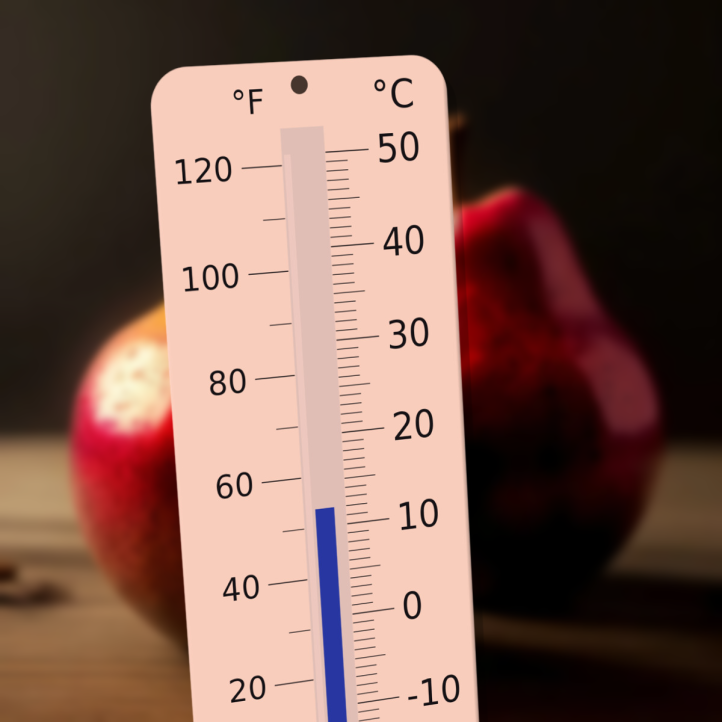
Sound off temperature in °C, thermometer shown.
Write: 12 °C
